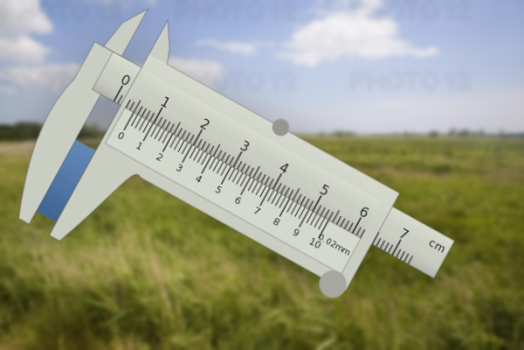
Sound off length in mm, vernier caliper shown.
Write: 5.0 mm
